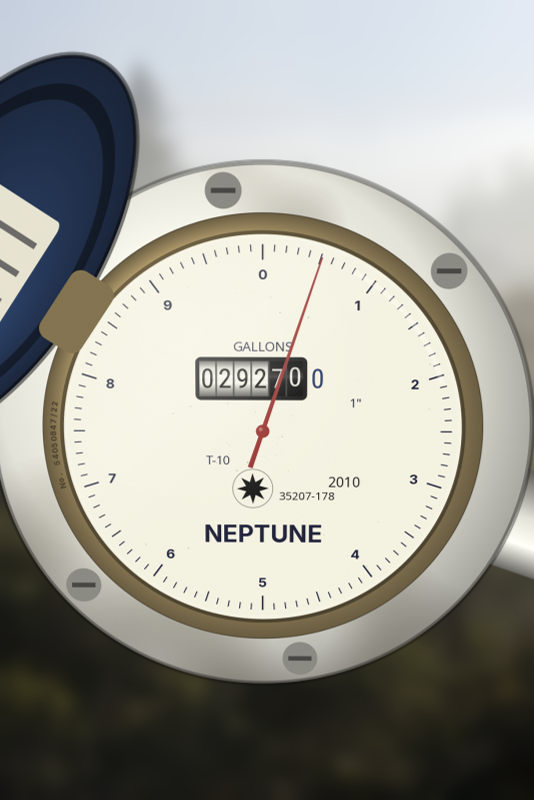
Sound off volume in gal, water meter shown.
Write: 292700.5 gal
